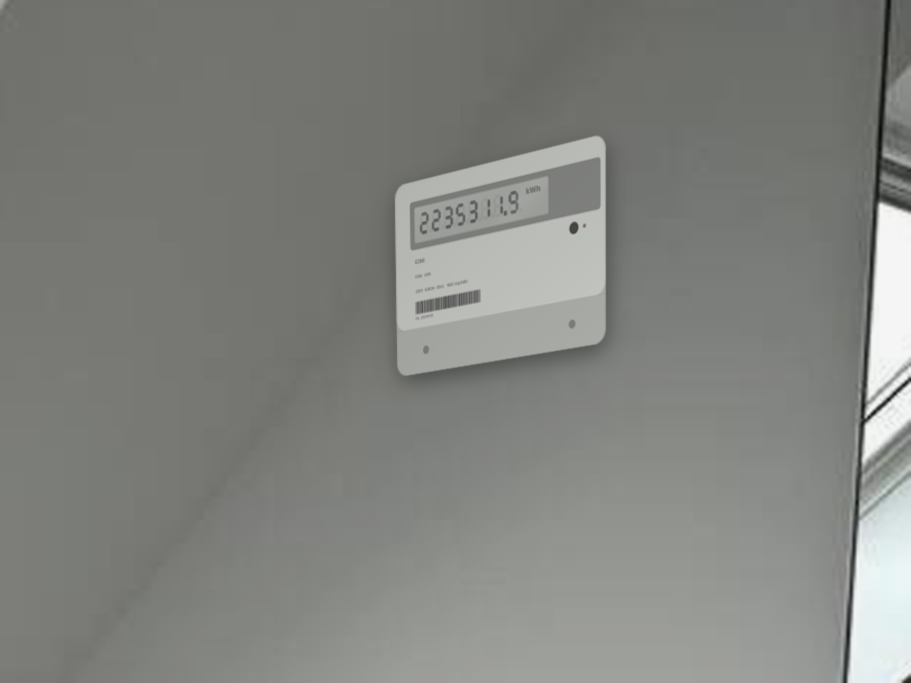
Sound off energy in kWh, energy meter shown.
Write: 2235311.9 kWh
